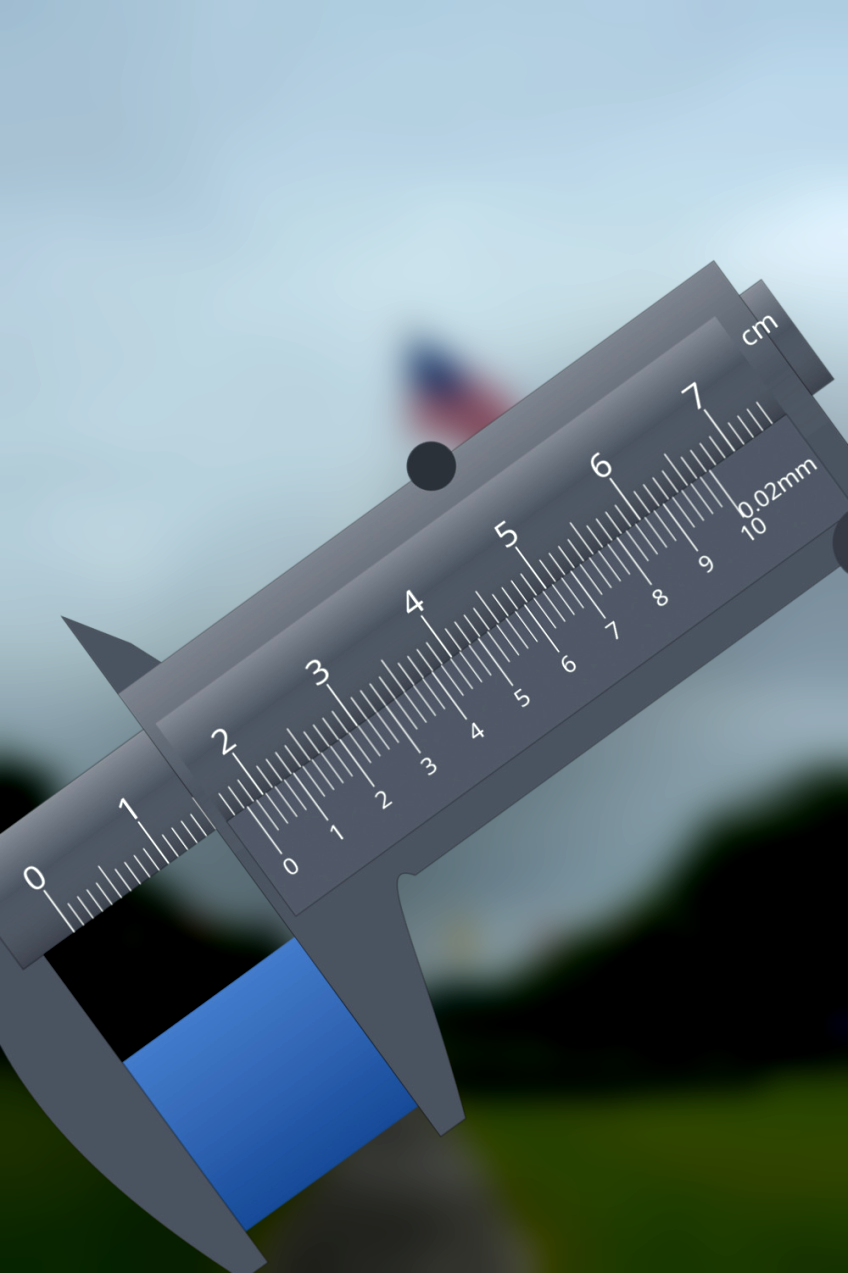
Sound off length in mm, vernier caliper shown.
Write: 18.3 mm
